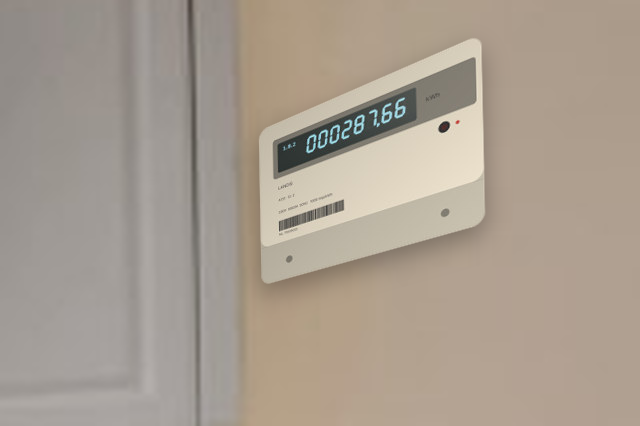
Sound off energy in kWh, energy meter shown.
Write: 287.66 kWh
